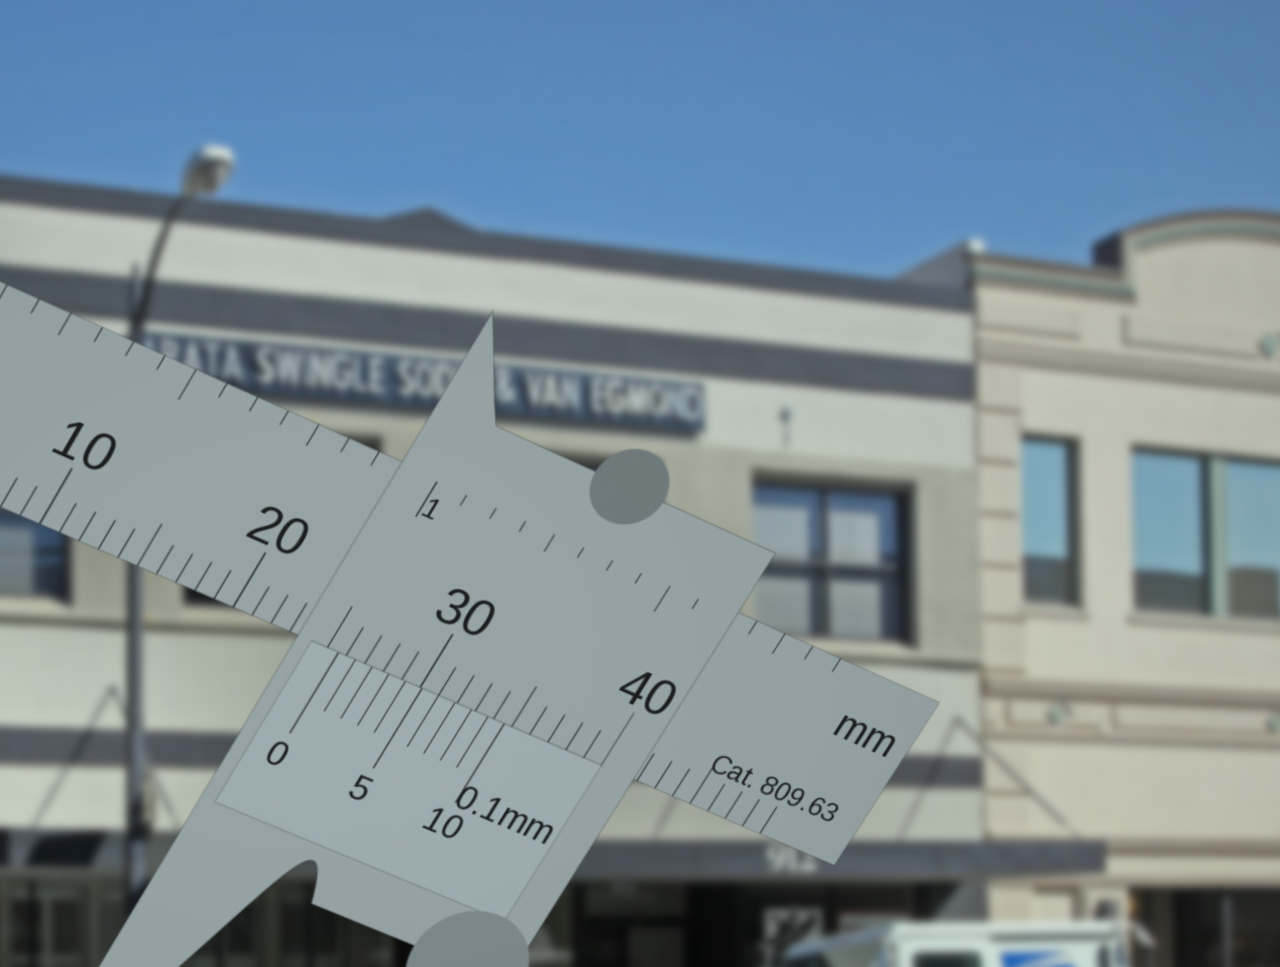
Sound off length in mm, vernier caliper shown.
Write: 25.6 mm
